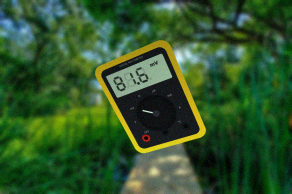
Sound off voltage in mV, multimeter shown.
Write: 81.6 mV
